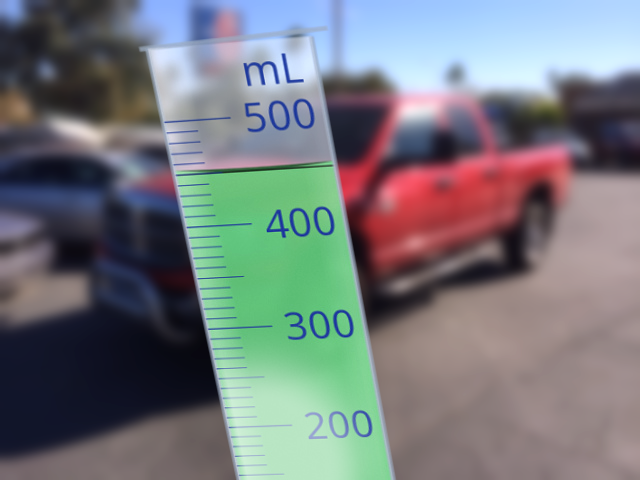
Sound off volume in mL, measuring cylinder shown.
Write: 450 mL
